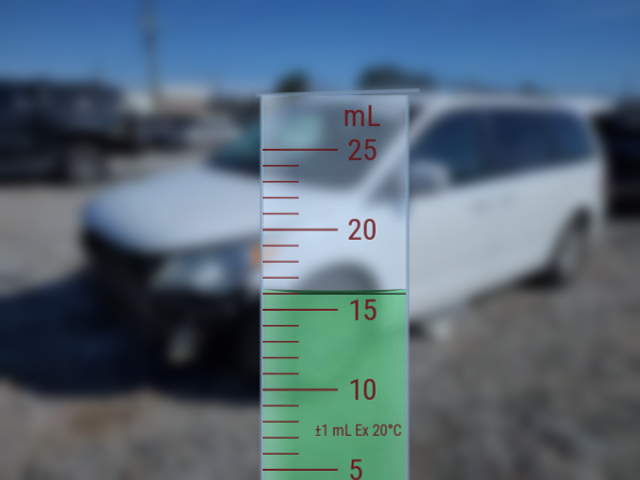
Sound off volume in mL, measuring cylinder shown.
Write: 16 mL
